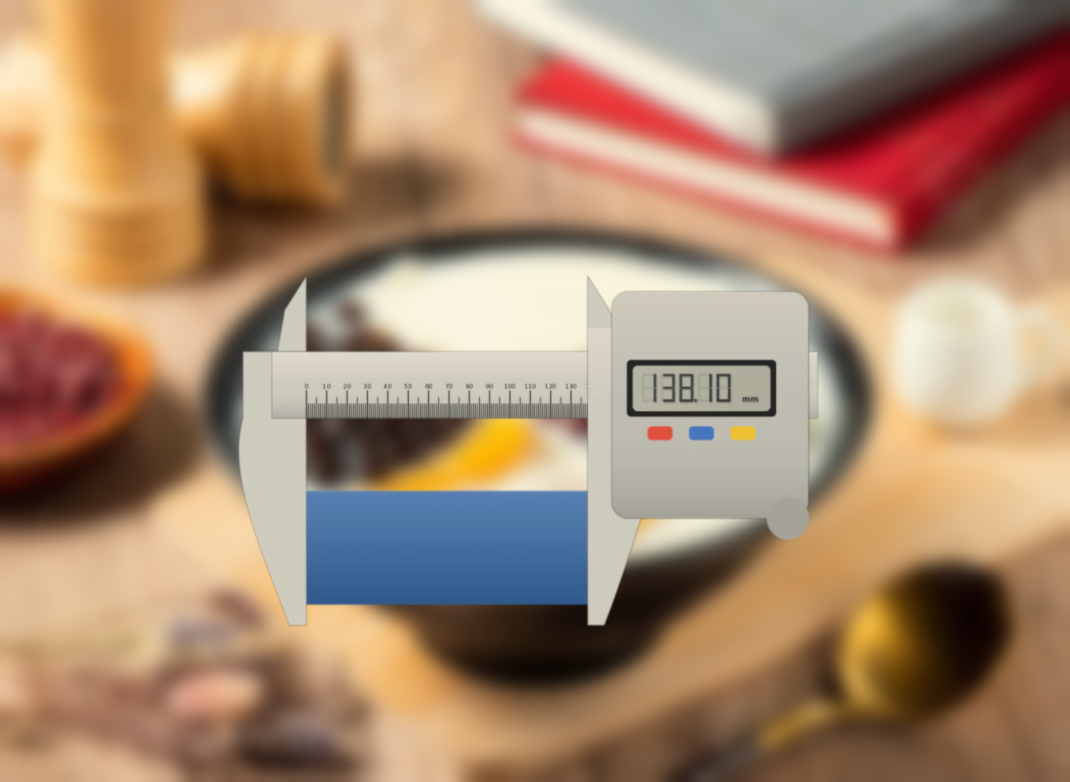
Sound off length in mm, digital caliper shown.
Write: 138.10 mm
